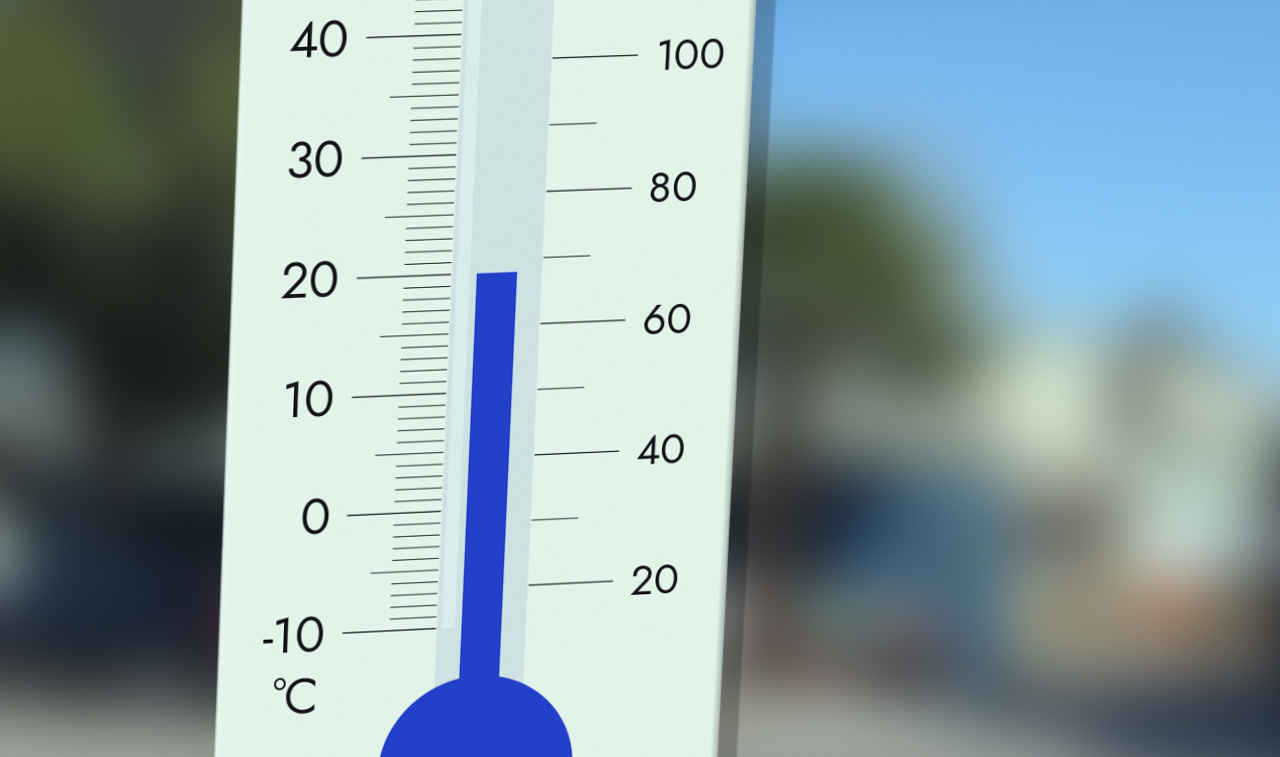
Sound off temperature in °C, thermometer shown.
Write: 20 °C
